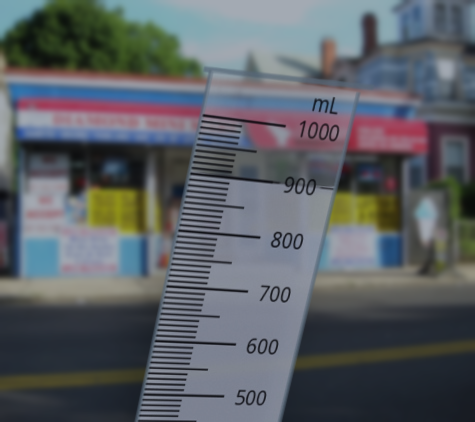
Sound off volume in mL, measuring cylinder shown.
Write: 900 mL
